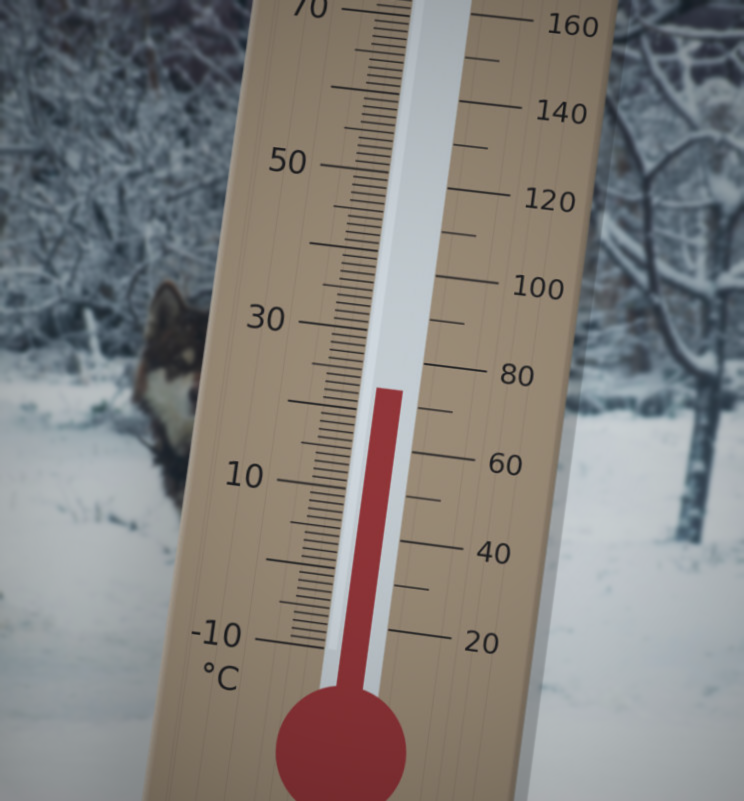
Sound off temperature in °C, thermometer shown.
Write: 23 °C
